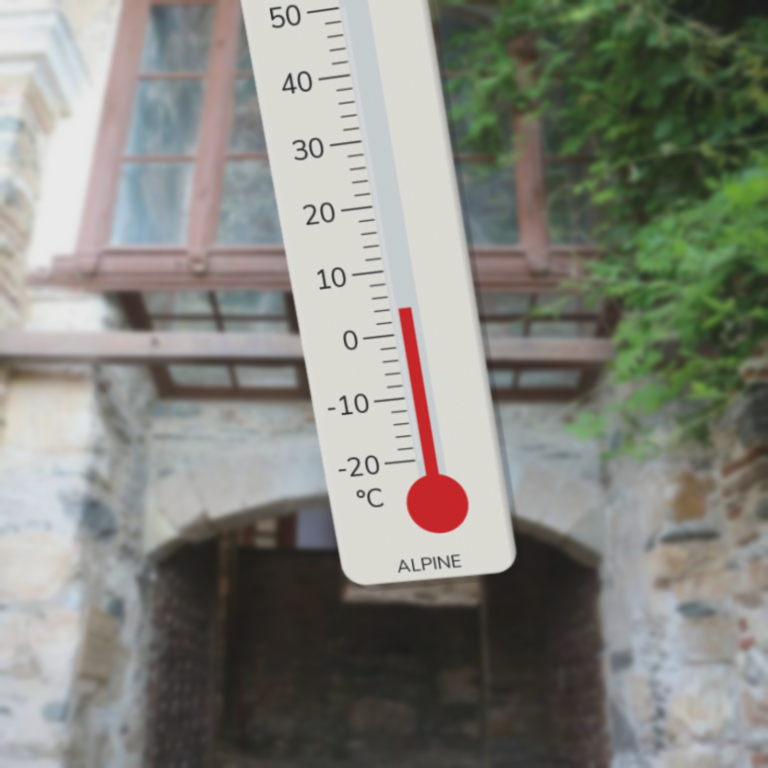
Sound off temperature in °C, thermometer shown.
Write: 4 °C
